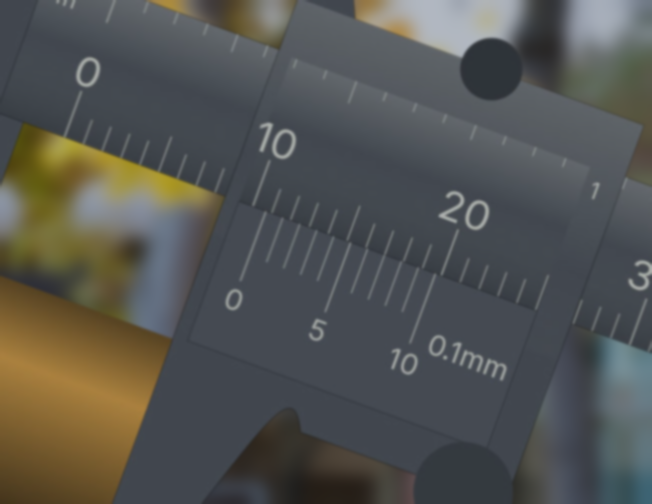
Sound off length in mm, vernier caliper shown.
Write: 10.7 mm
